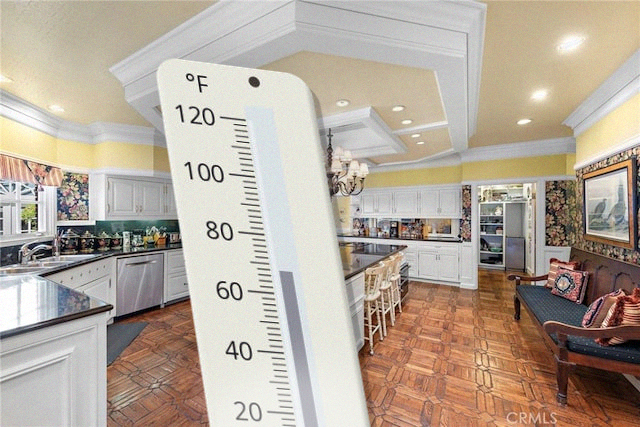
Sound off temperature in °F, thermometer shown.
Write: 68 °F
